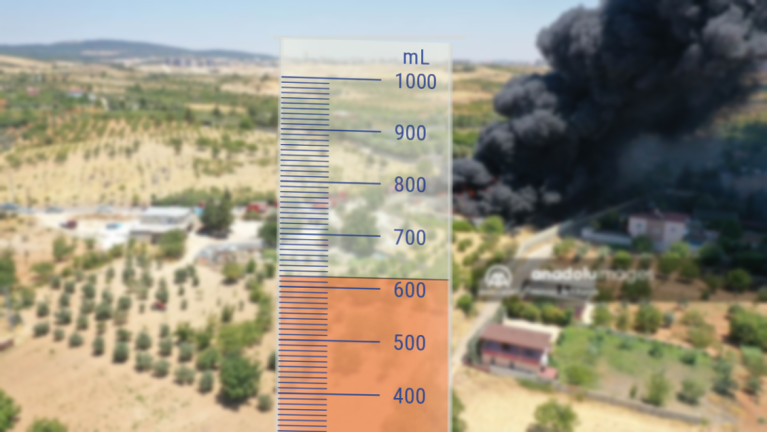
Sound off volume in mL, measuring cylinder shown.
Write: 620 mL
